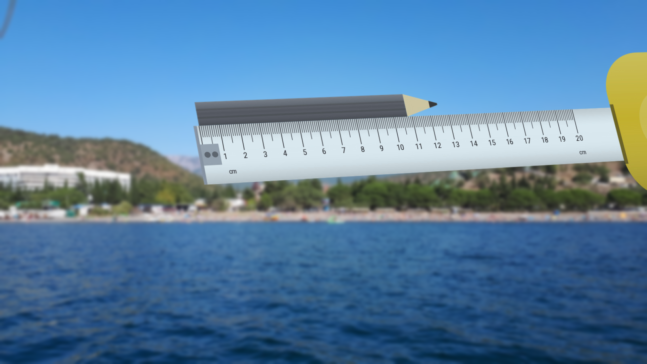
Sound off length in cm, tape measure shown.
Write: 12.5 cm
